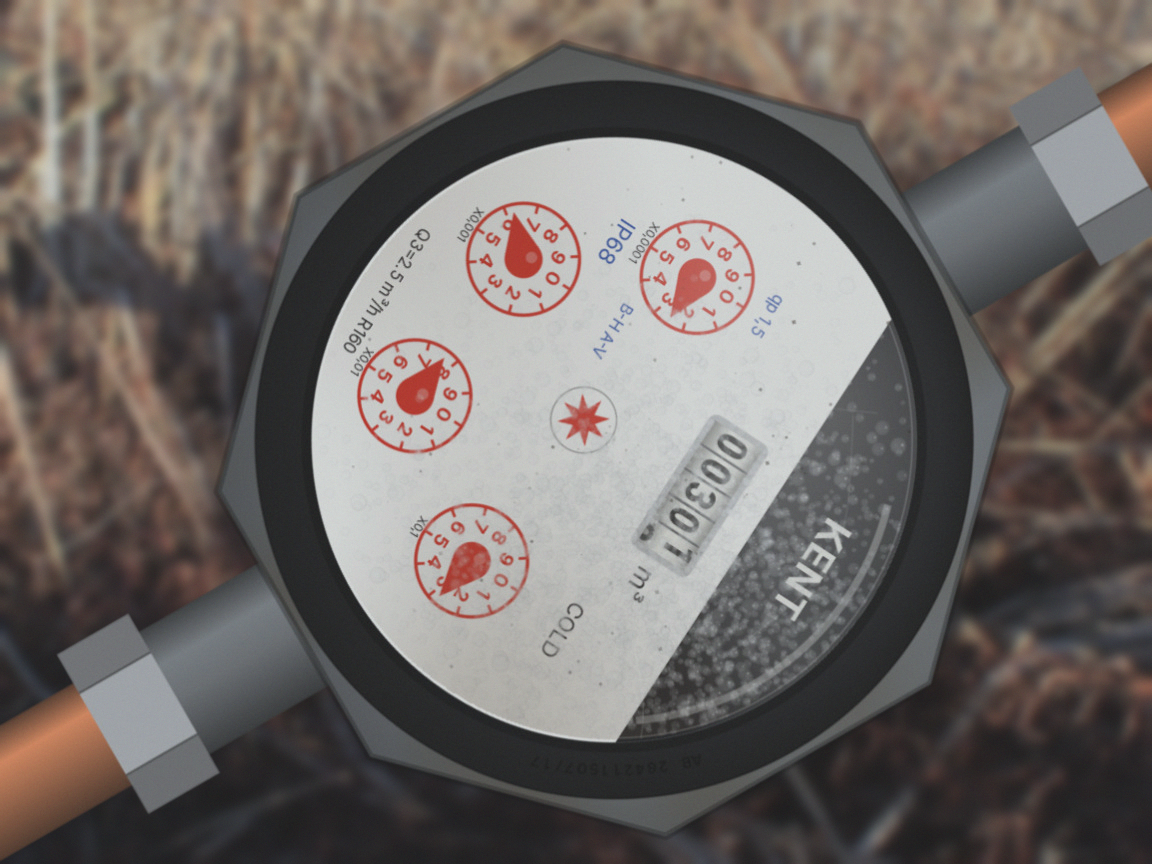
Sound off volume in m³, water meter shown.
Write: 301.2762 m³
